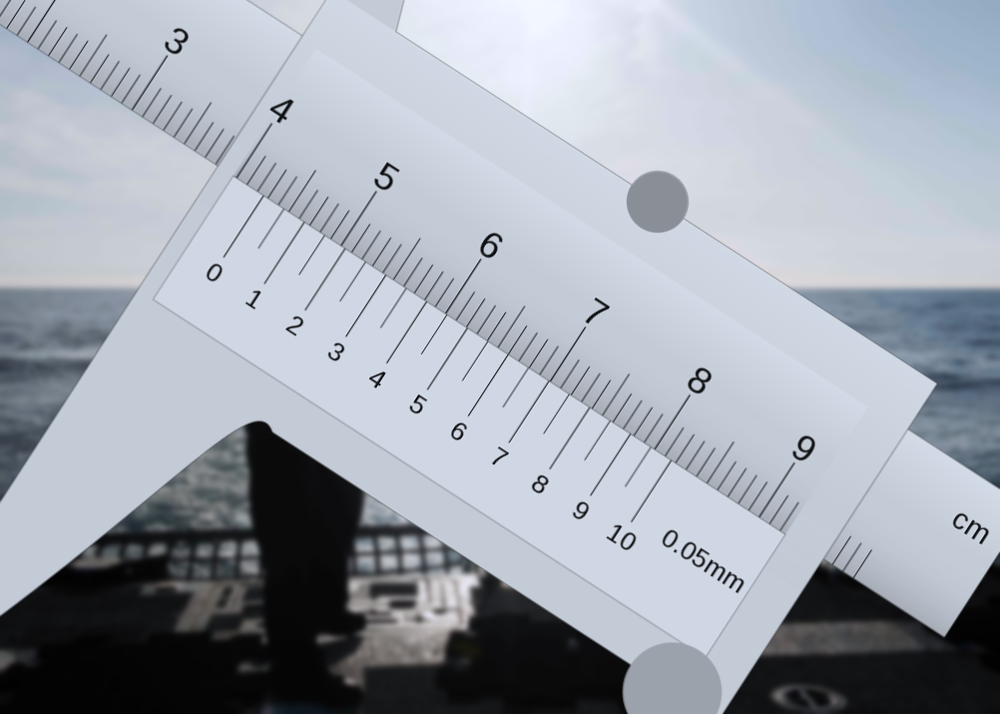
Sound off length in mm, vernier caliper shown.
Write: 42.6 mm
